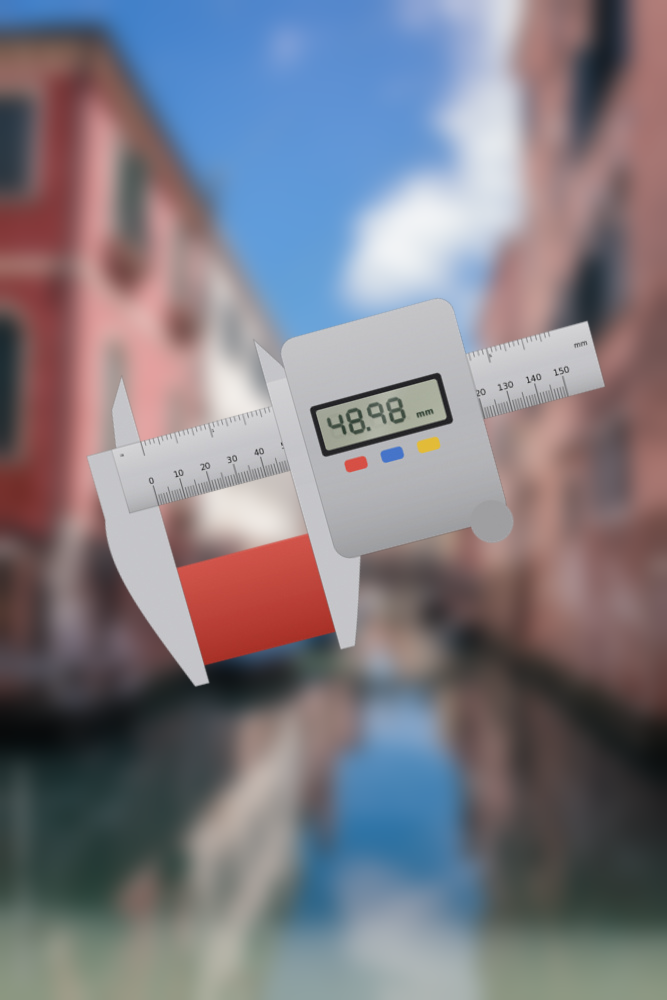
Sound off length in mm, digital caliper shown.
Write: 48.98 mm
